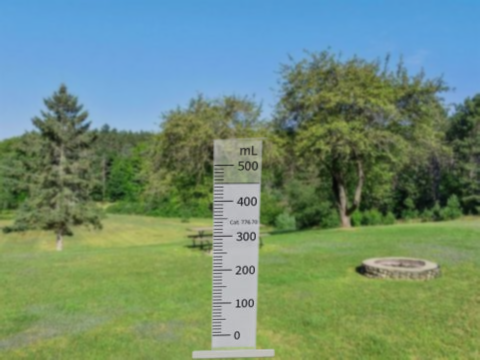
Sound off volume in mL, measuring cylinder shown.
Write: 450 mL
